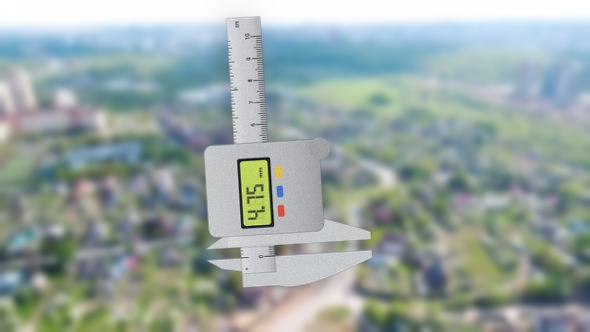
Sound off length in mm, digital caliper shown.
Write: 4.75 mm
